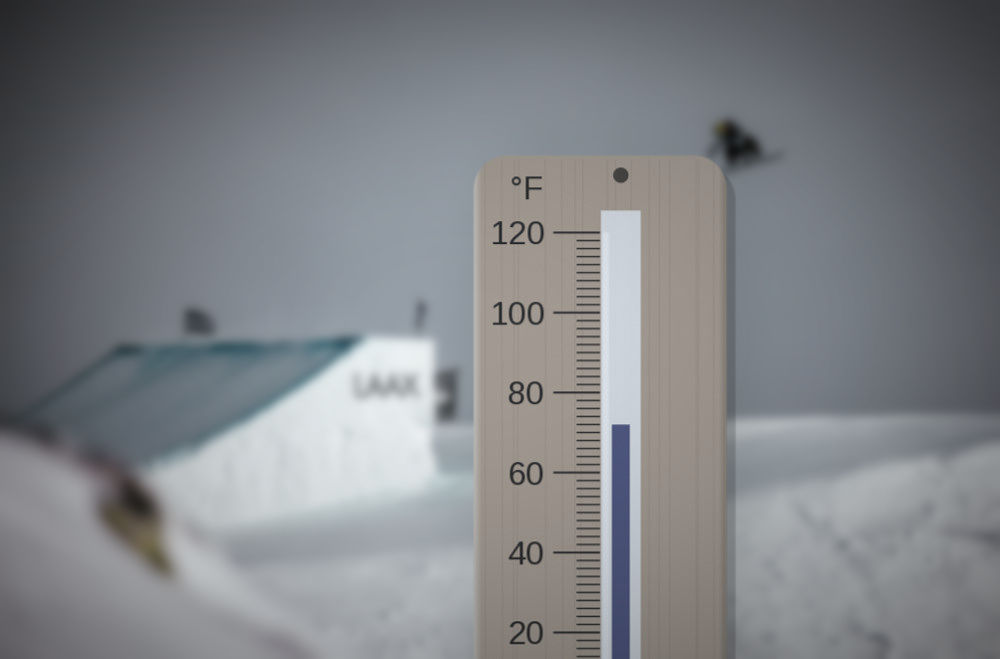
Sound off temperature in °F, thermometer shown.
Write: 72 °F
